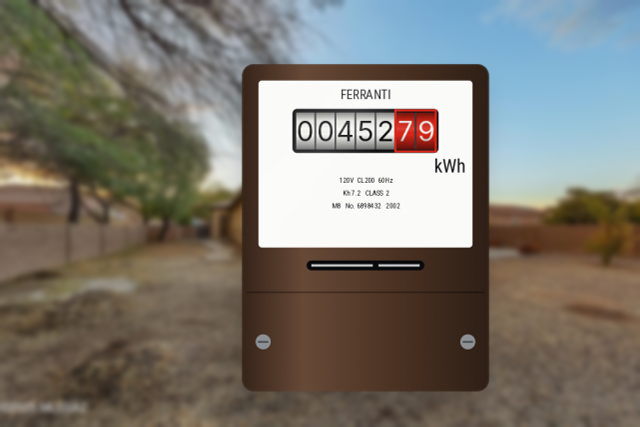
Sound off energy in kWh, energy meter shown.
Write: 452.79 kWh
